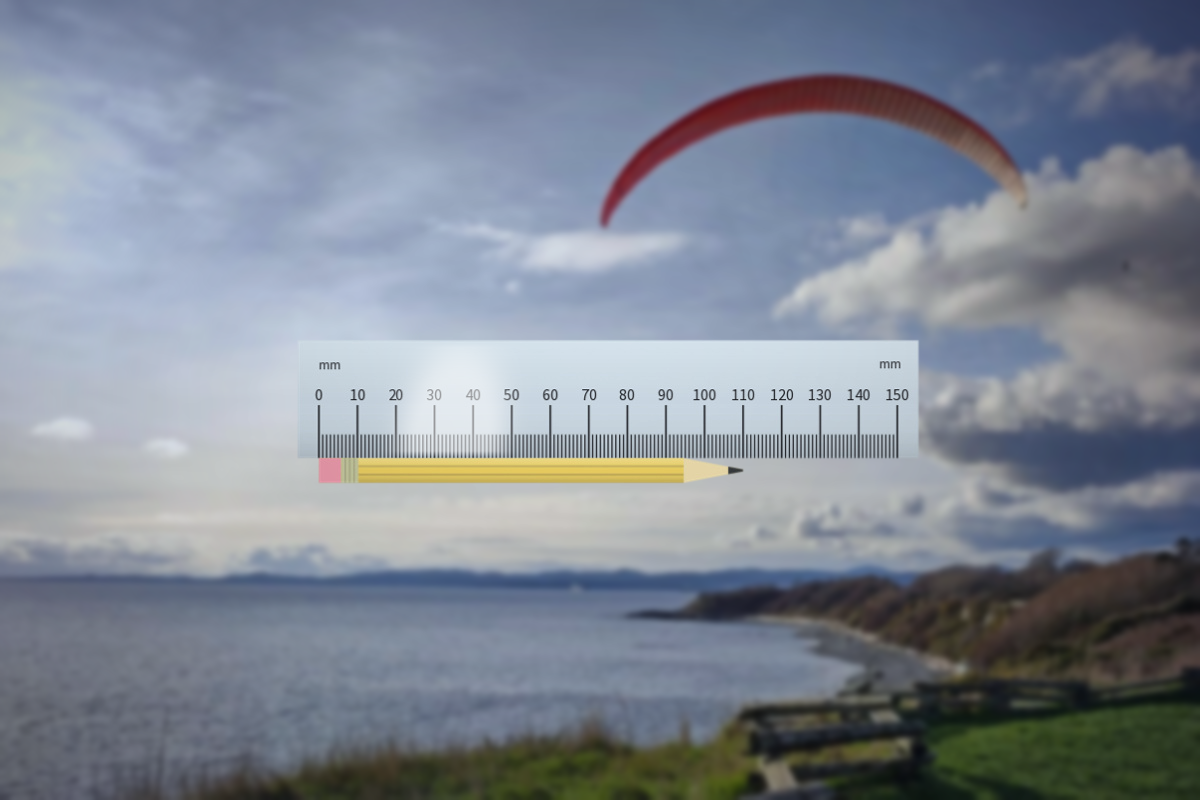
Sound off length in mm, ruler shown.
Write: 110 mm
